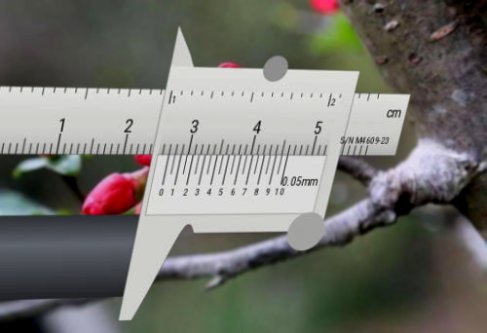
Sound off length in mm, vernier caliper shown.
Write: 27.0 mm
